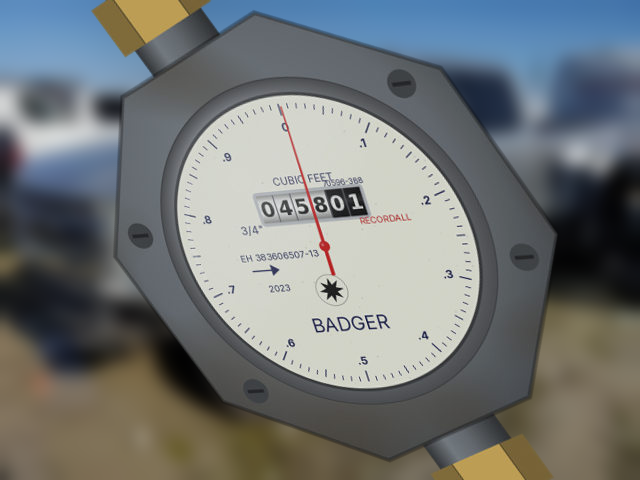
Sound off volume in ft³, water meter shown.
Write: 45801.00 ft³
